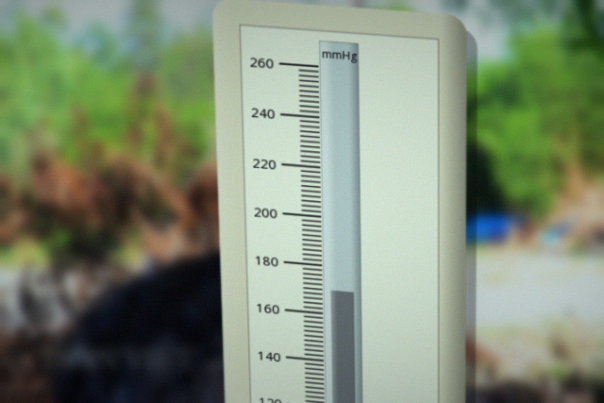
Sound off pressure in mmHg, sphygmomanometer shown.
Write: 170 mmHg
